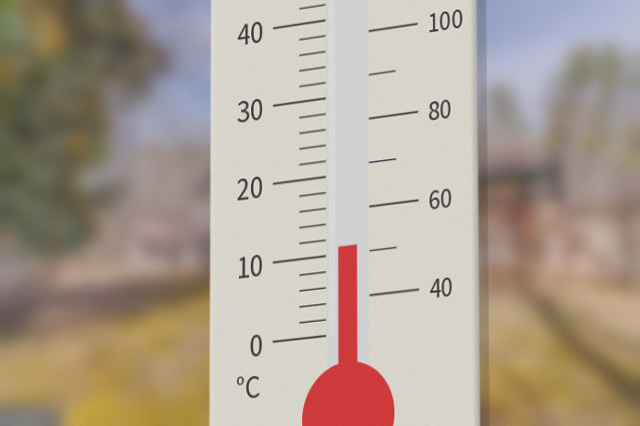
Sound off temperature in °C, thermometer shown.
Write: 11 °C
